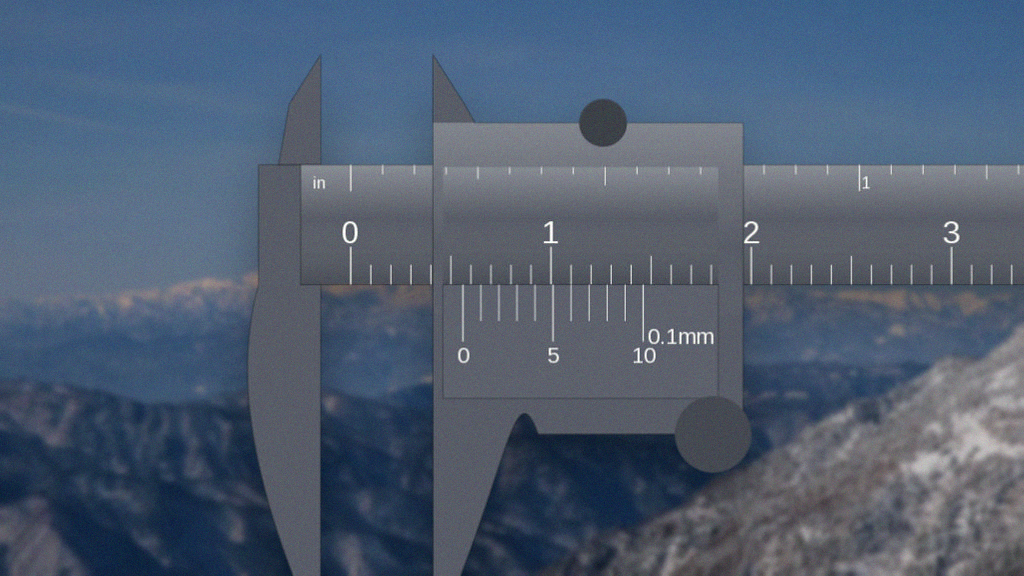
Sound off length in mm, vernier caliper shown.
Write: 5.6 mm
